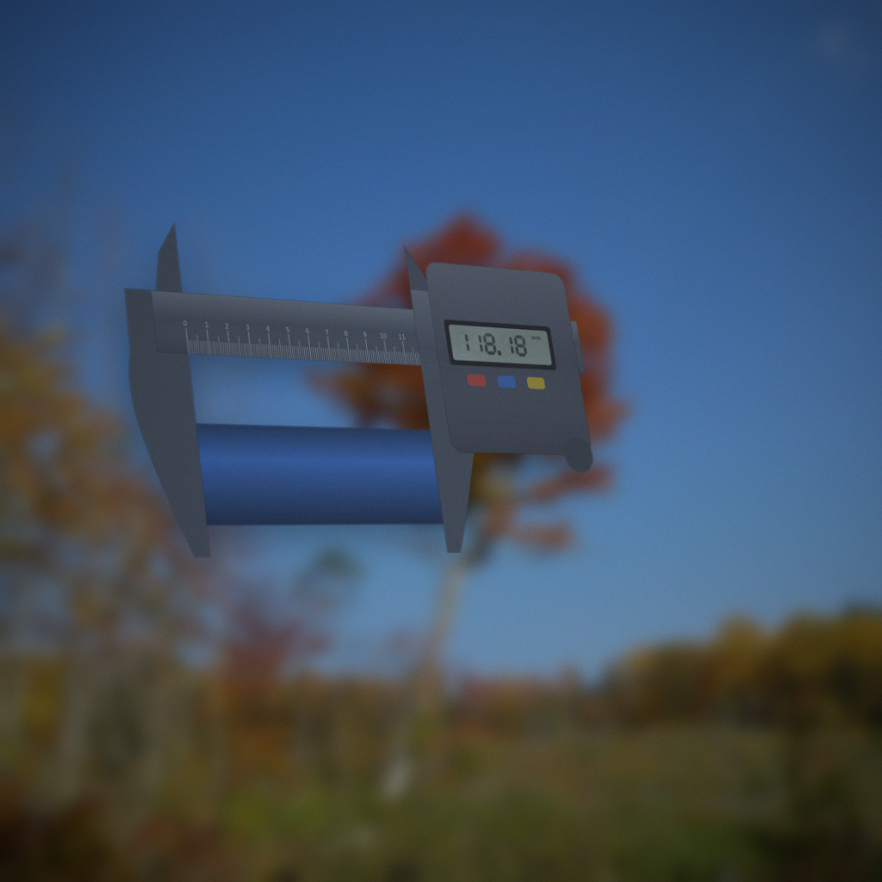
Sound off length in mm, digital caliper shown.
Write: 118.18 mm
